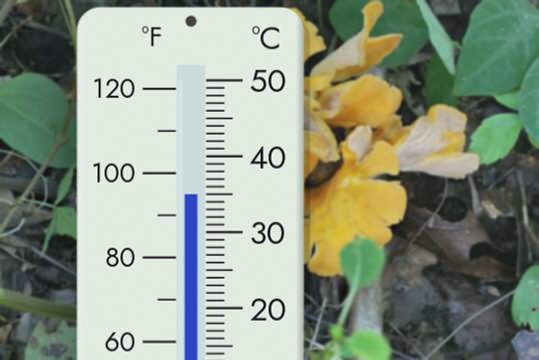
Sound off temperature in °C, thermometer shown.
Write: 35 °C
